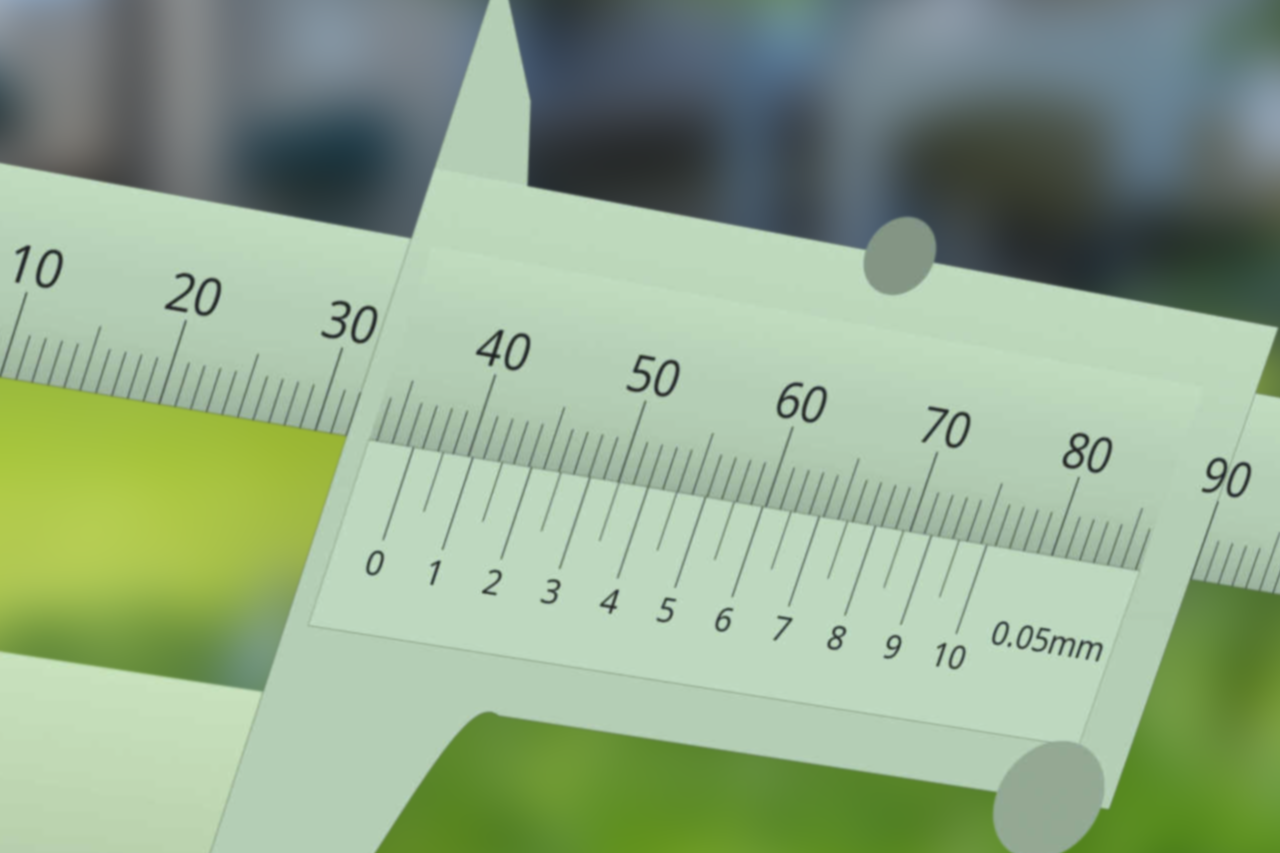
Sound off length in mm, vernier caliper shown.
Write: 36.4 mm
